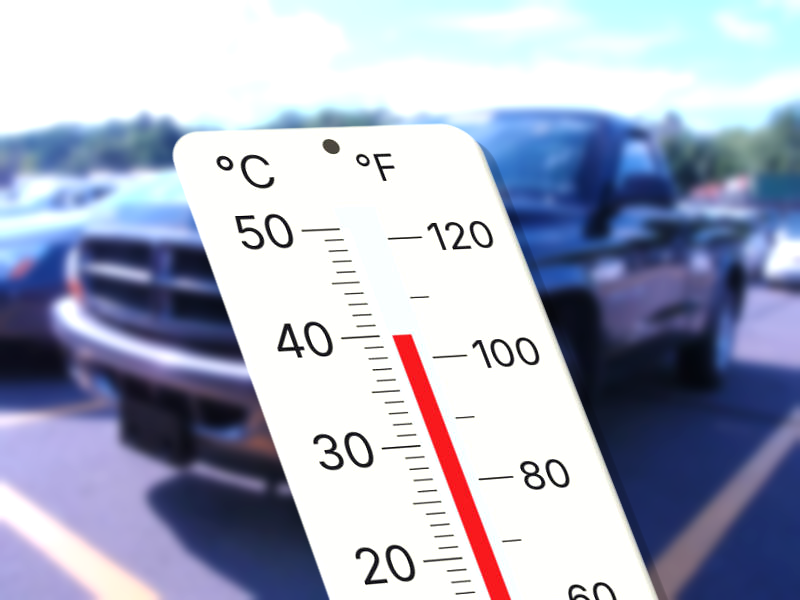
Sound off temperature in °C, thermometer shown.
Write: 40 °C
